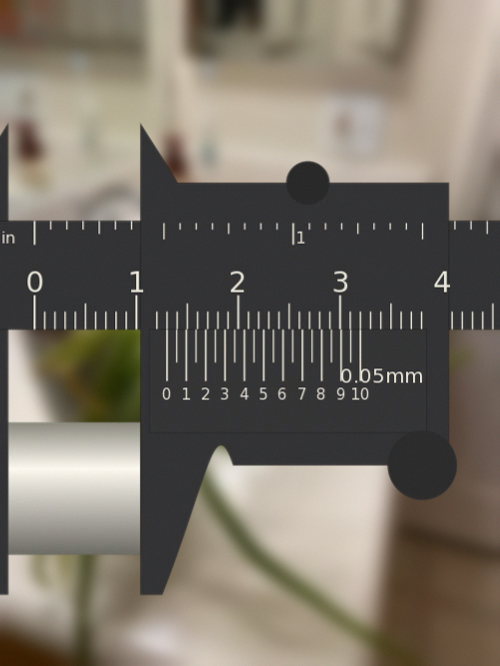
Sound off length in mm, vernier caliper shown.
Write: 13.0 mm
